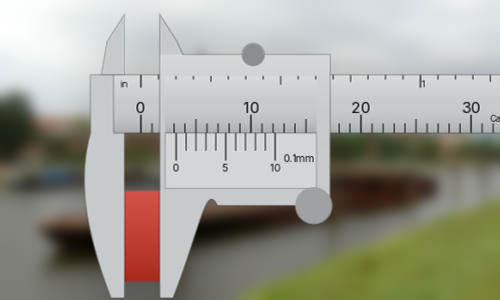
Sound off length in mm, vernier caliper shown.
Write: 3.2 mm
